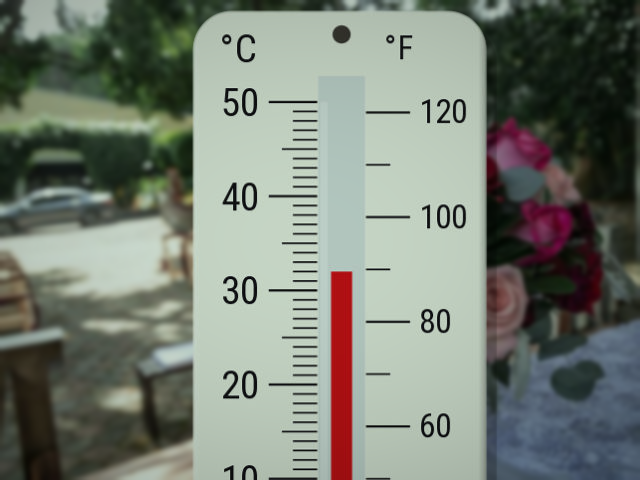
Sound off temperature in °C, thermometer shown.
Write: 32 °C
